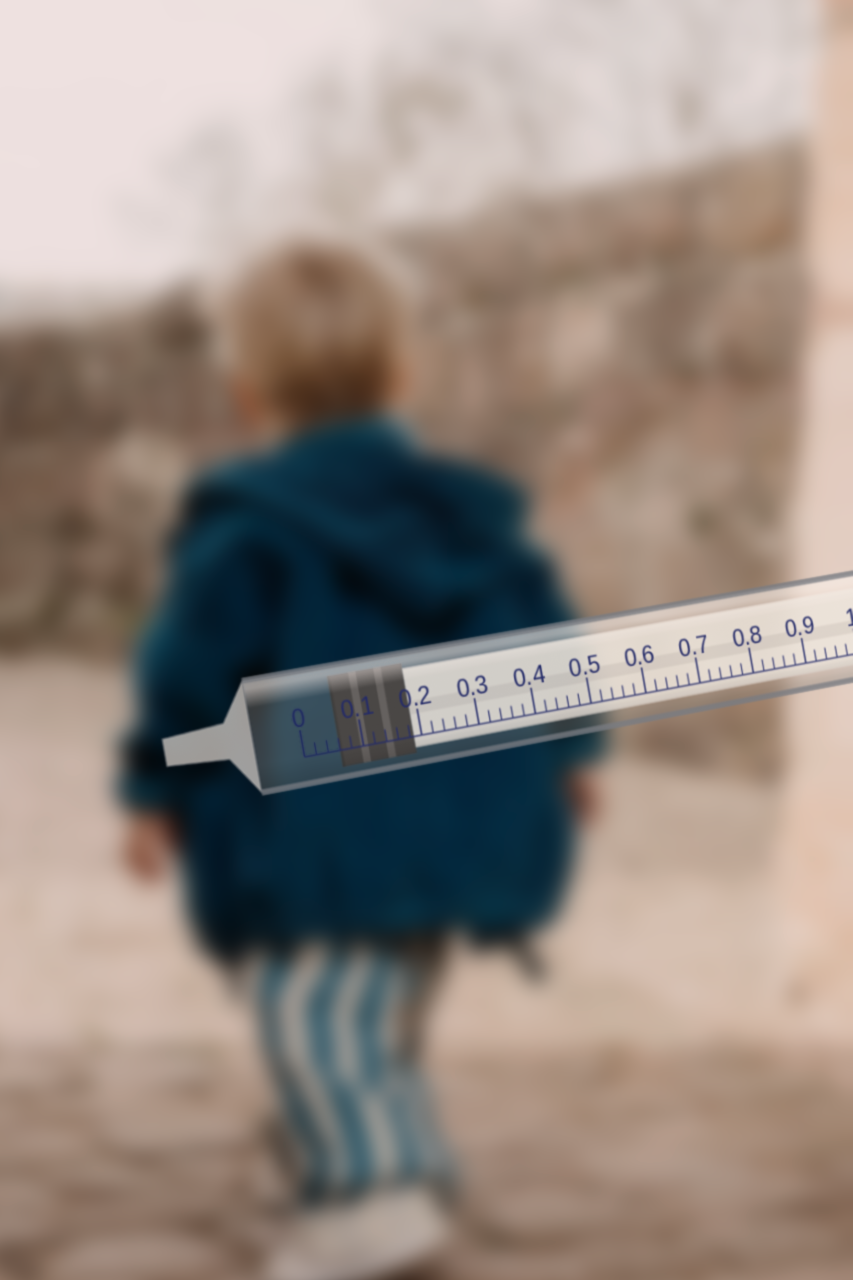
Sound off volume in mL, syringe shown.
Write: 0.06 mL
